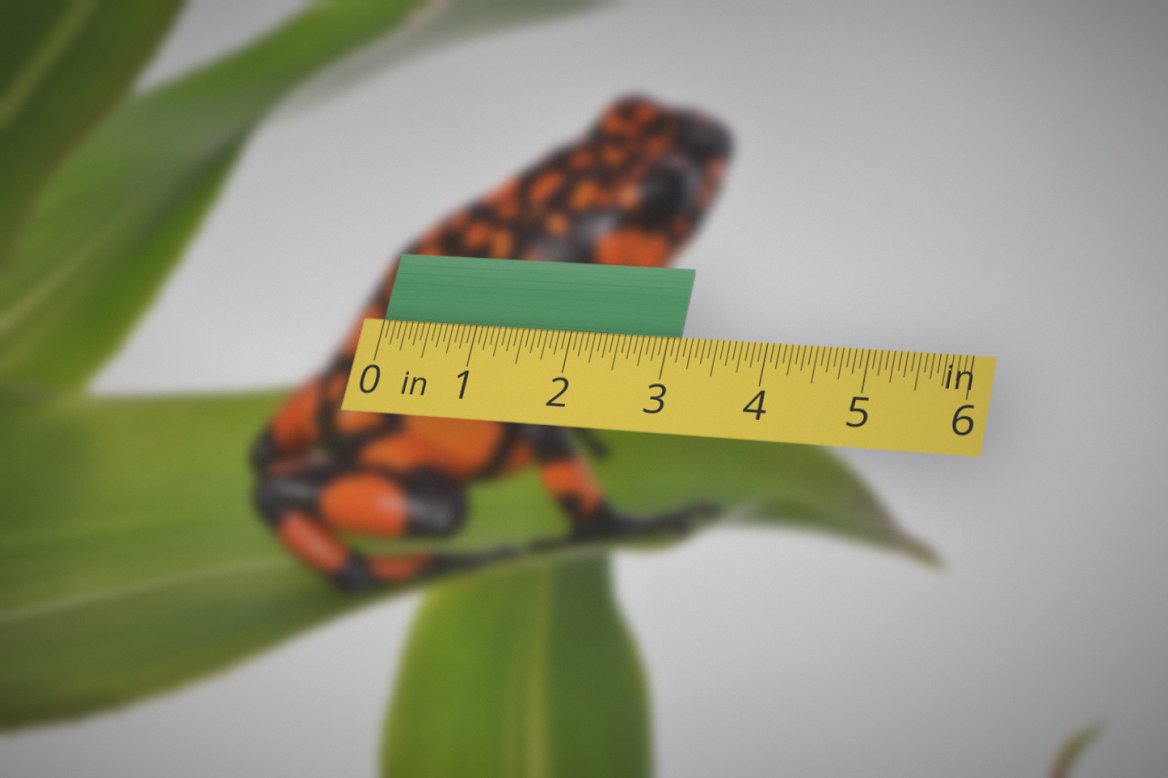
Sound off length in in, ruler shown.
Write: 3.125 in
